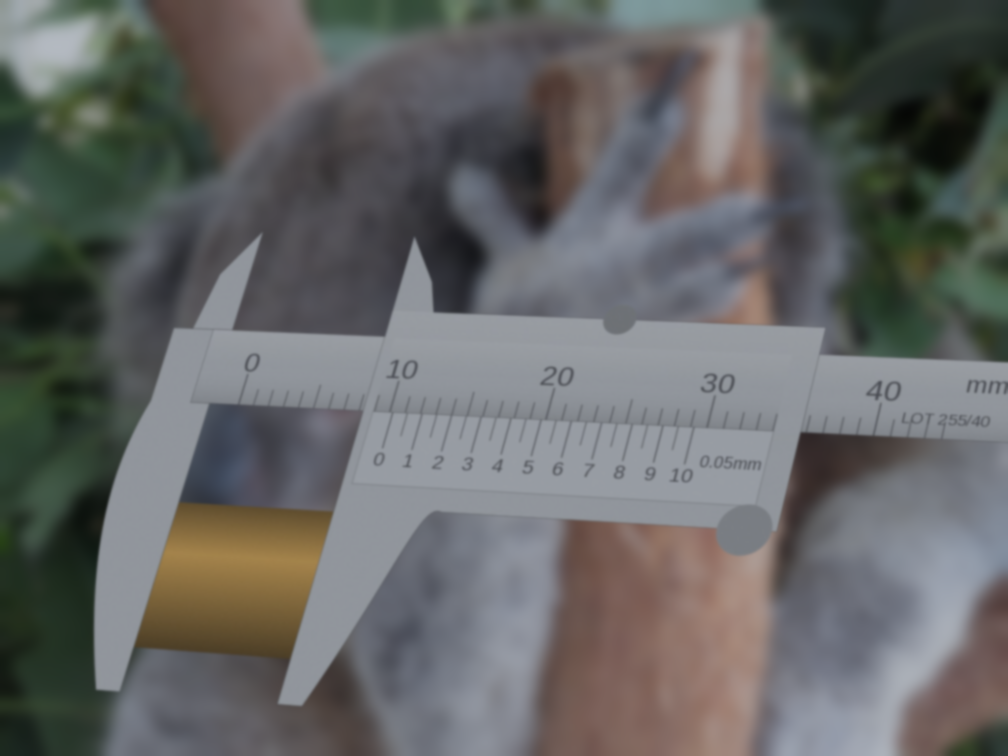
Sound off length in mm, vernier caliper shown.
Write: 10.2 mm
